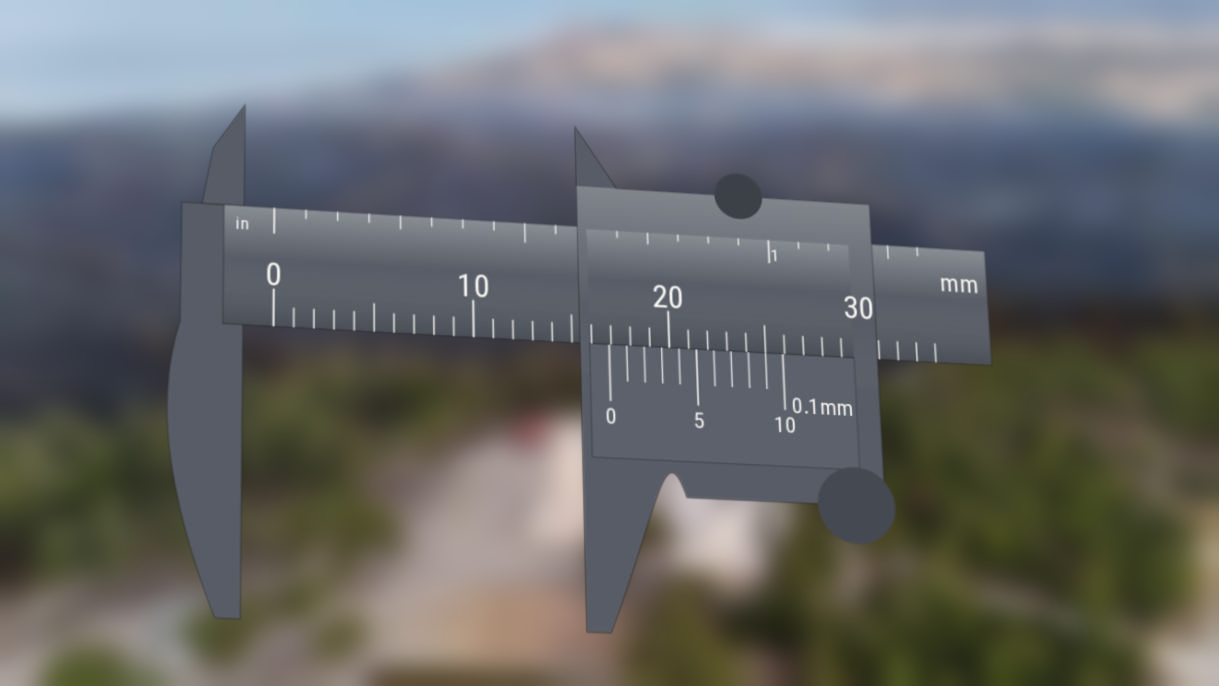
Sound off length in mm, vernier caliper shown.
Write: 16.9 mm
